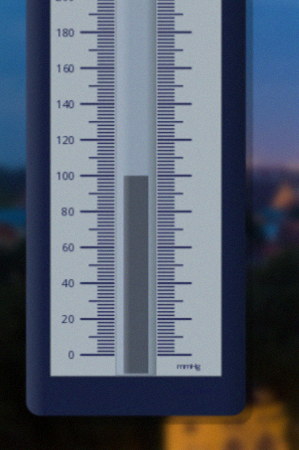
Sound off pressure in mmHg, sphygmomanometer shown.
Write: 100 mmHg
